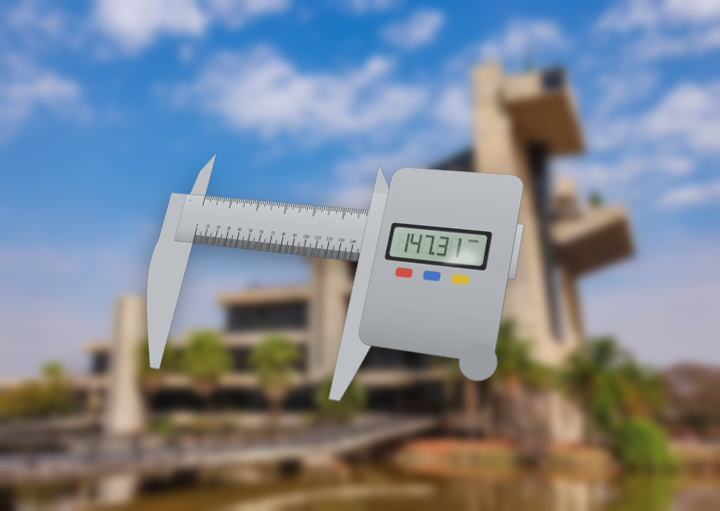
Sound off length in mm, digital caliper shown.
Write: 147.31 mm
